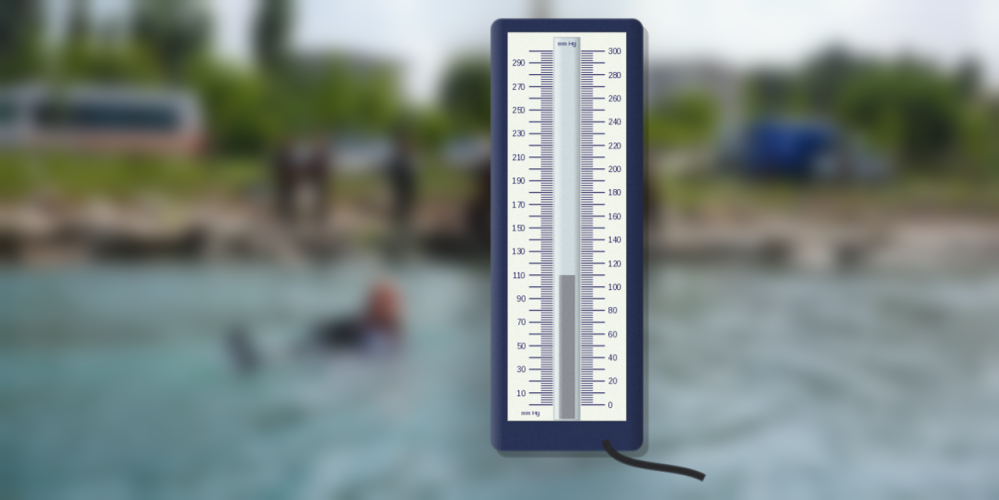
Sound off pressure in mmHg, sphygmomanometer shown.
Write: 110 mmHg
